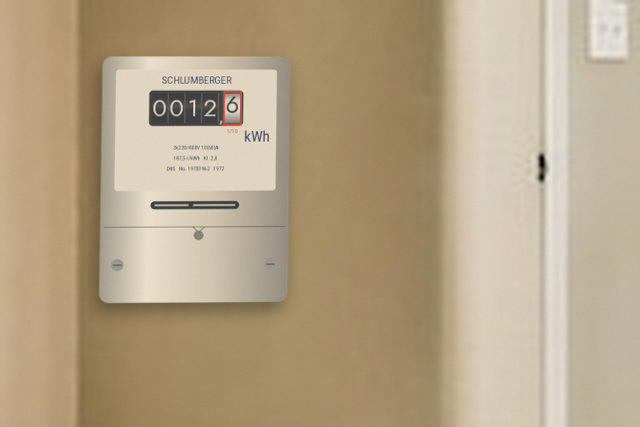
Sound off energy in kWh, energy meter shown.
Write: 12.6 kWh
